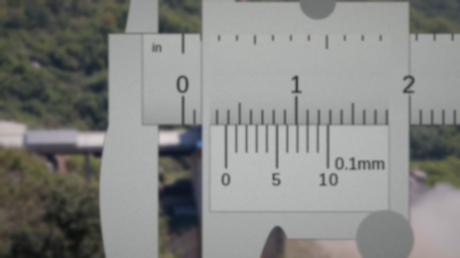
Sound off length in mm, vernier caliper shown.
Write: 3.8 mm
